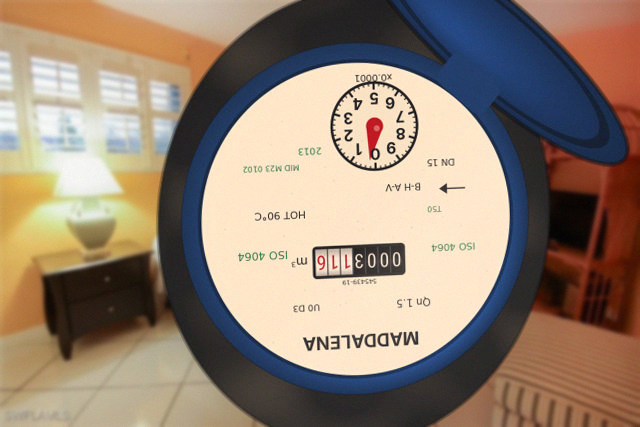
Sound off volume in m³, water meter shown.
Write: 3.1160 m³
